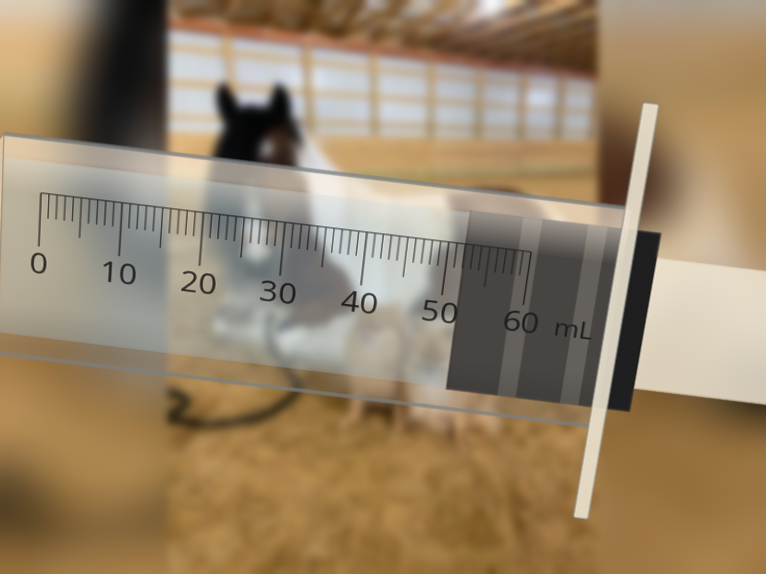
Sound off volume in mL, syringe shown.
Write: 52 mL
